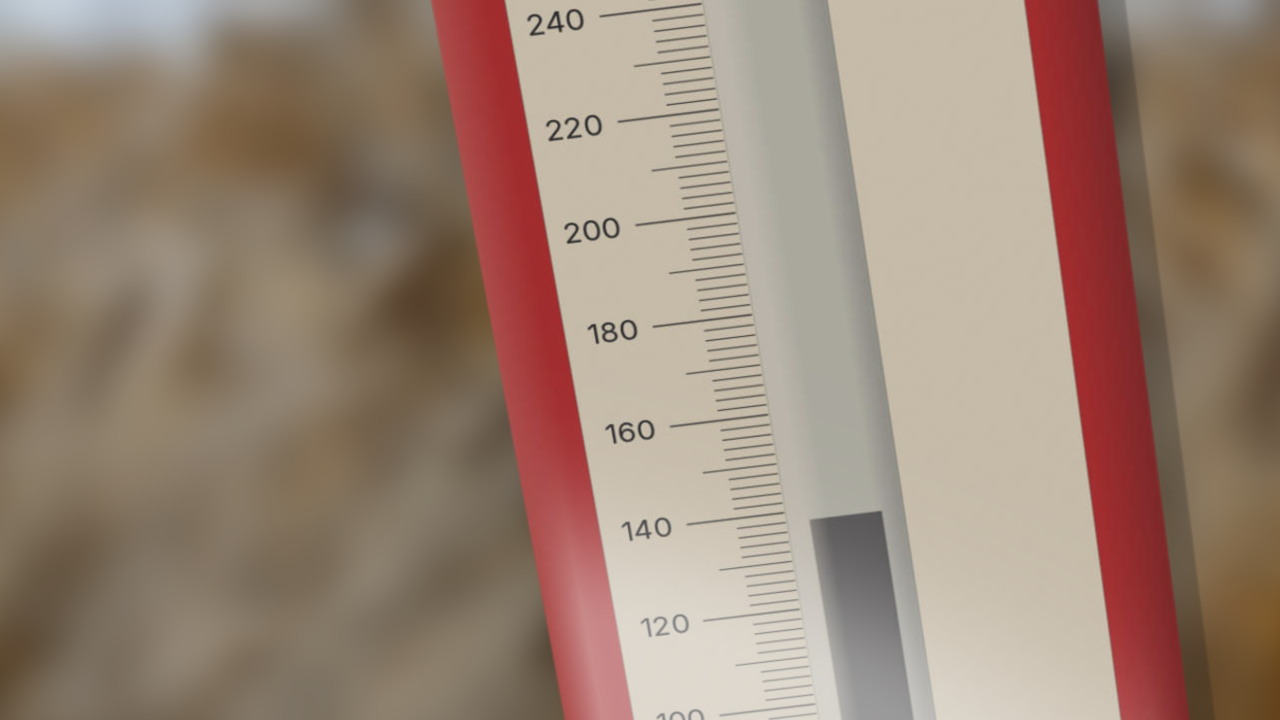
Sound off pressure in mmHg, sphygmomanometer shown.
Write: 138 mmHg
